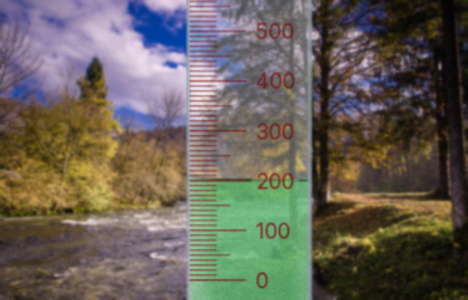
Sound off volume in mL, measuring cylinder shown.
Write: 200 mL
